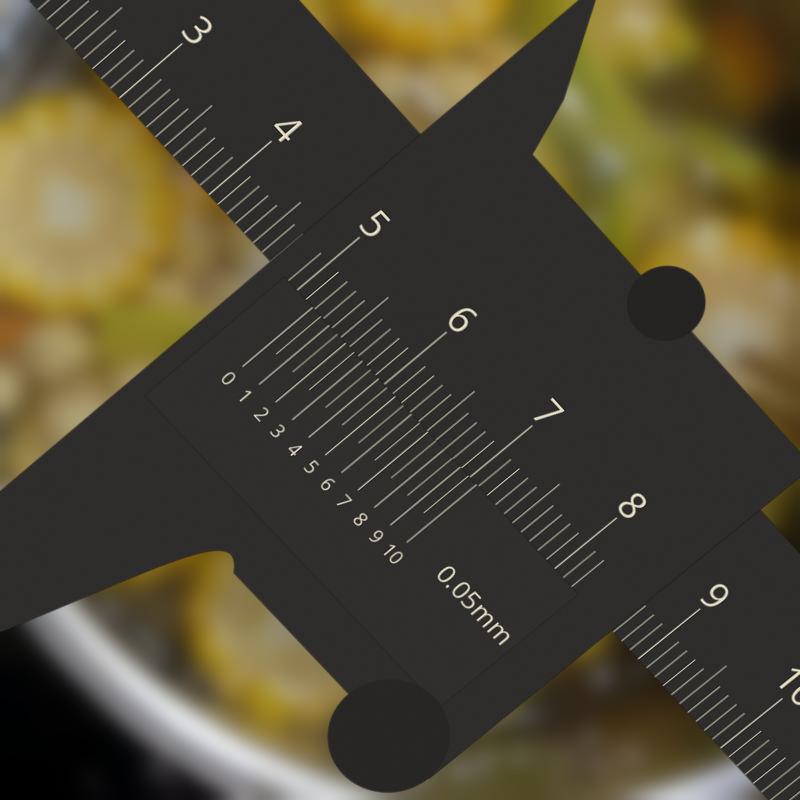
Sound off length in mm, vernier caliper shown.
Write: 51.8 mm
